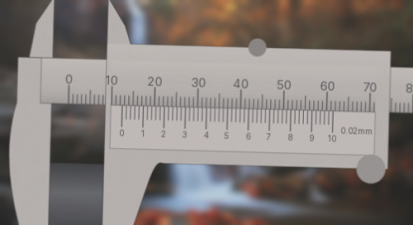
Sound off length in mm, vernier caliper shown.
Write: 12.5 mm
